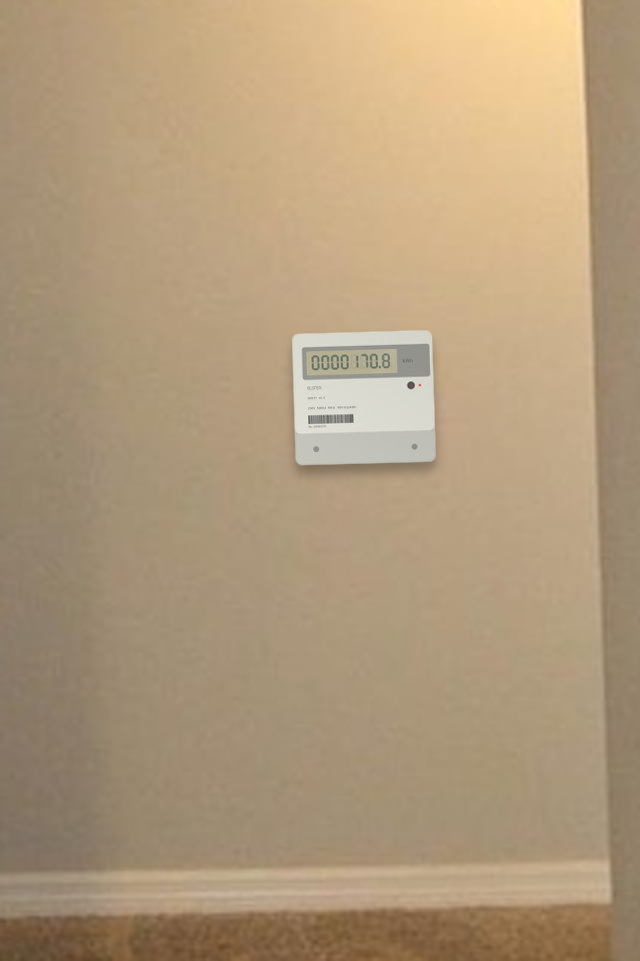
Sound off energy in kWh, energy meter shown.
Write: 170.8 kWh
